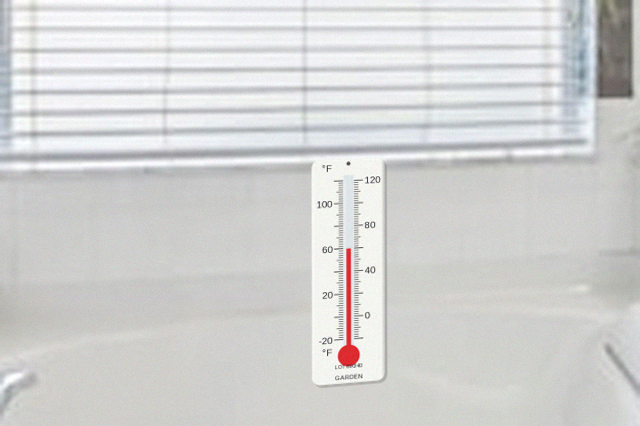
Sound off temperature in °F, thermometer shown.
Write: 60 °F
